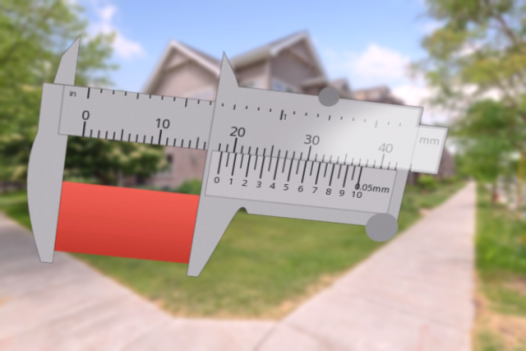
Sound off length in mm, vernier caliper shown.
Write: 18.4 mm
